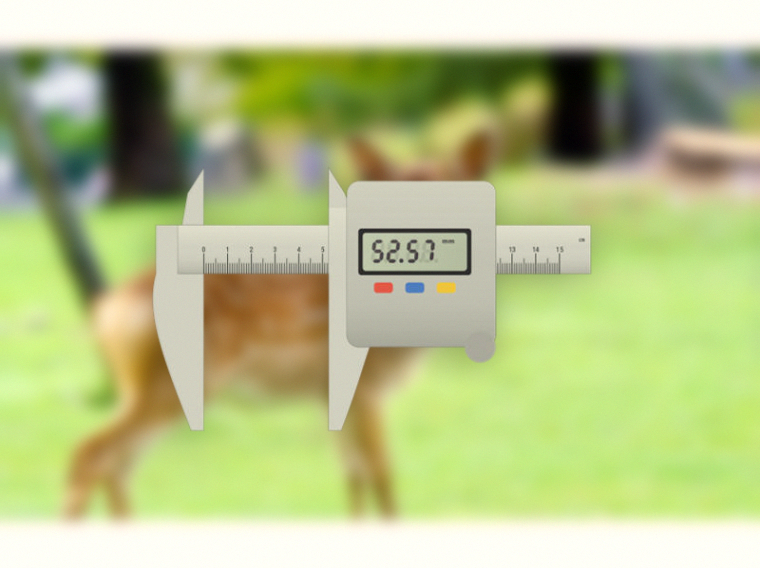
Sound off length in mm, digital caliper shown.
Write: 52.57 mm
